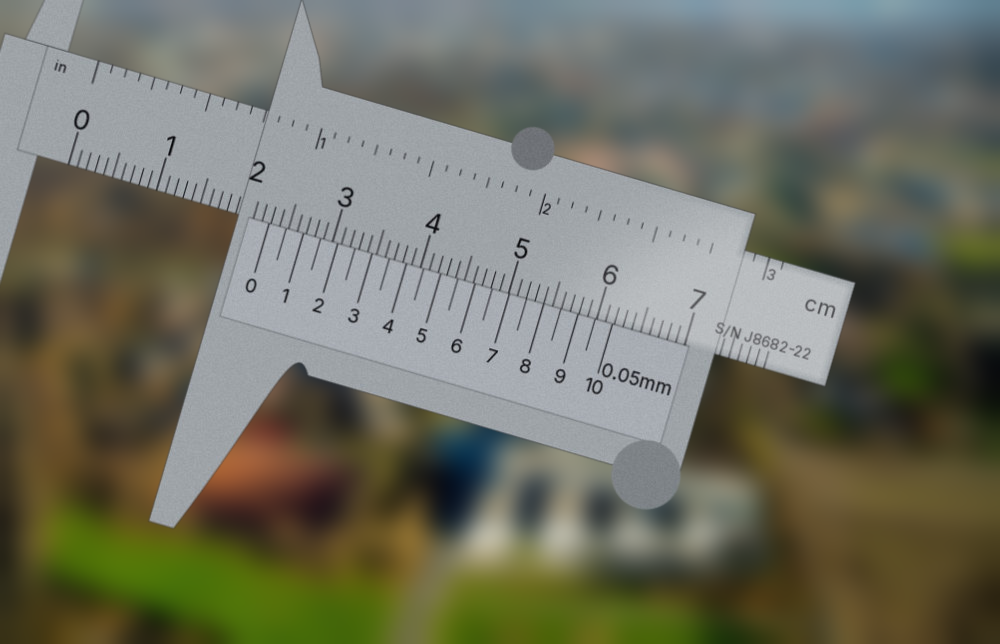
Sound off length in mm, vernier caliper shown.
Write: 22.8 mm
